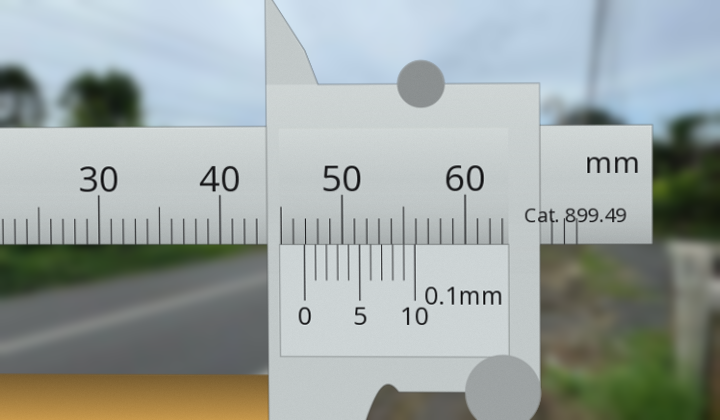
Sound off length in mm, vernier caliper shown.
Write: 46.9 mm
